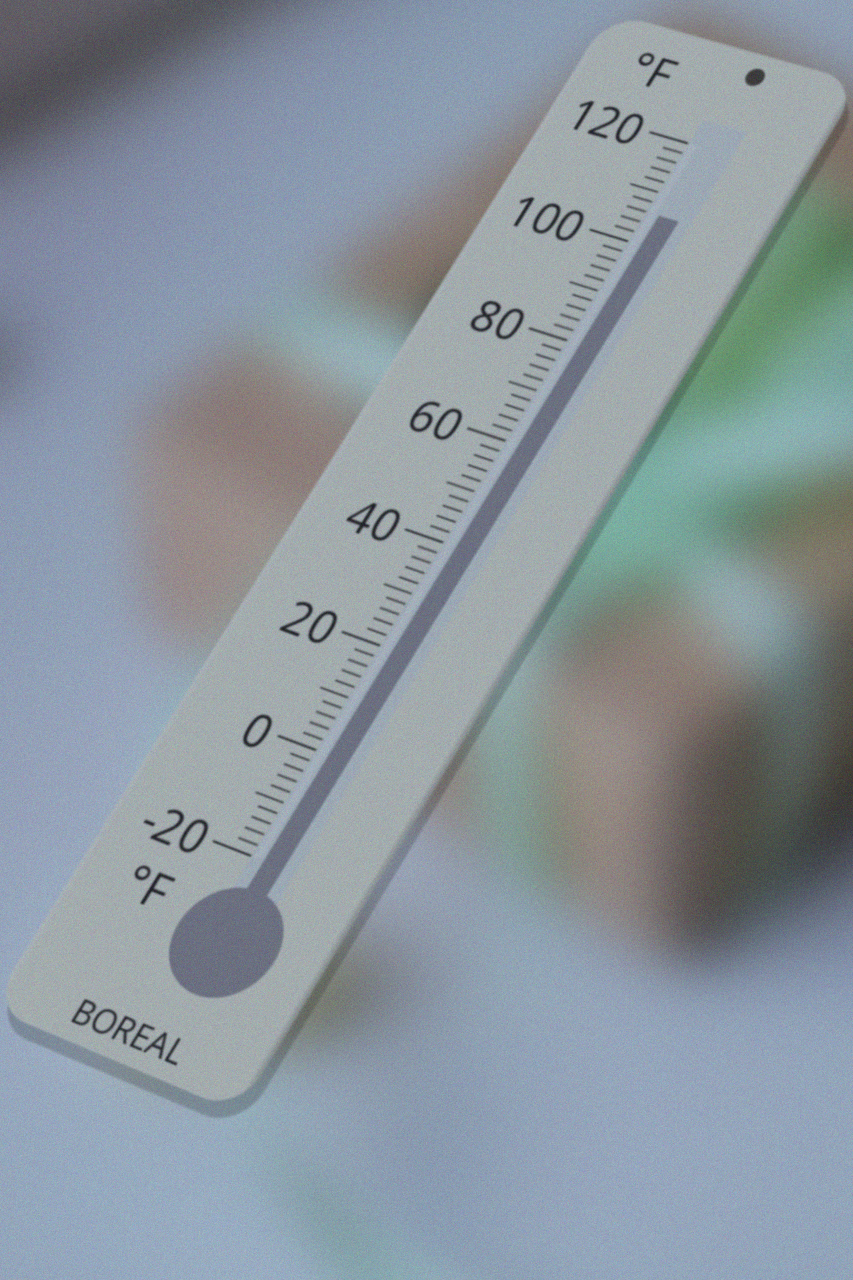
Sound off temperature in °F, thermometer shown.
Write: 106 °F
